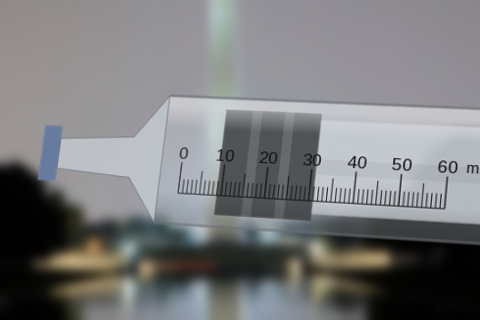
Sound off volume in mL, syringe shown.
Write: 9 mL
